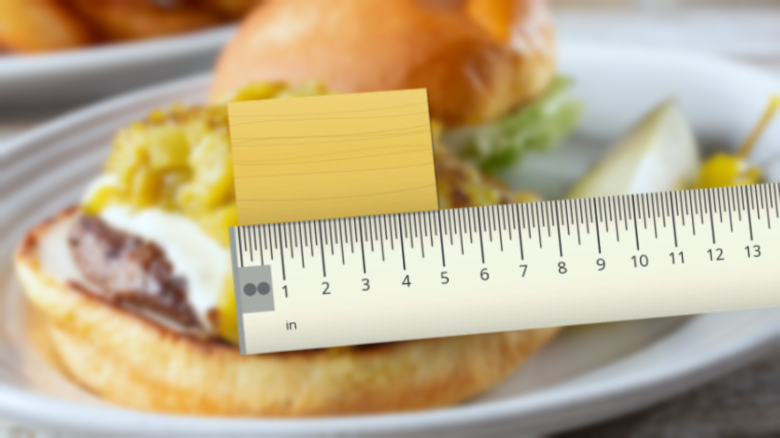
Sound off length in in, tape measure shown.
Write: 5 in
